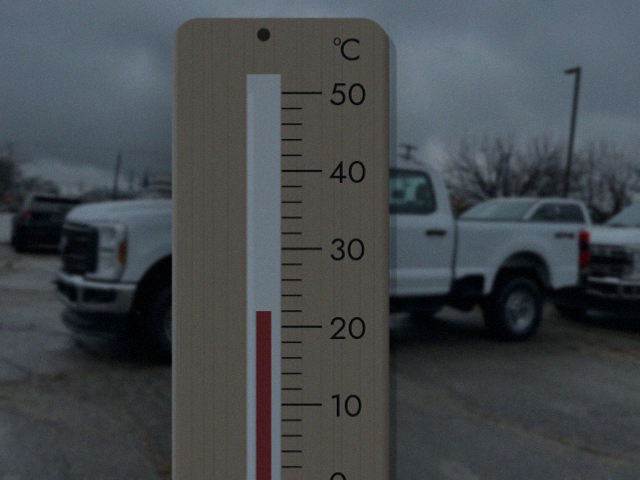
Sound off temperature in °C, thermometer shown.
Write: 22 °C
